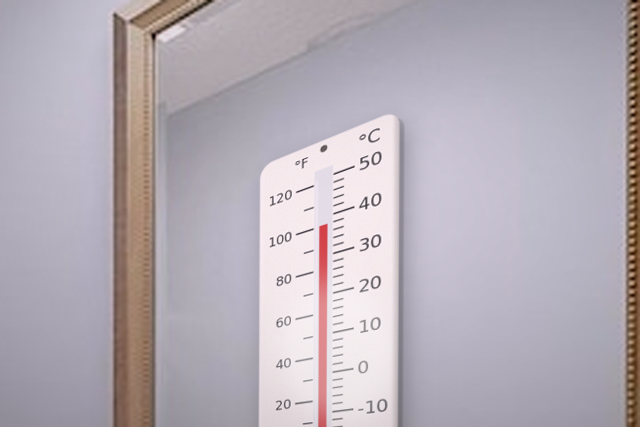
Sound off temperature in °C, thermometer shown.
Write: 38 °C
